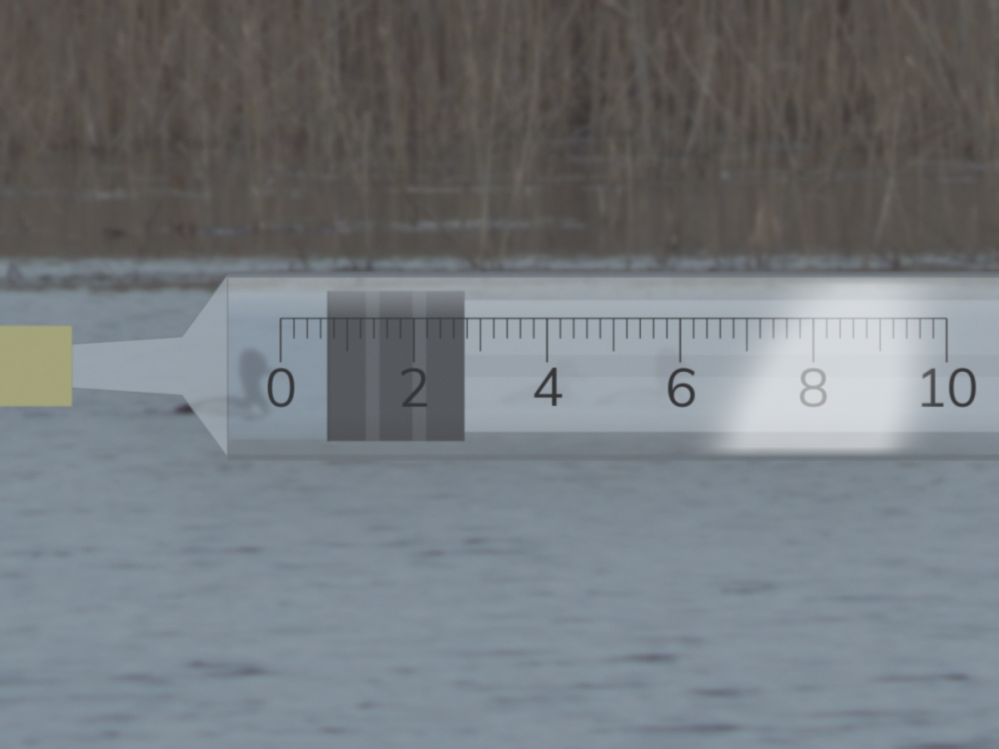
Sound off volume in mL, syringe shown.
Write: 0.7 mL
